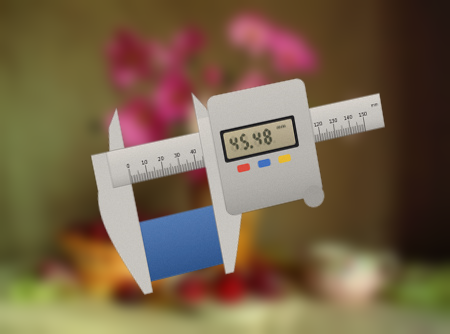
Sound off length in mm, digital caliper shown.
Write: 45.48 mm
